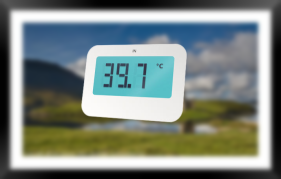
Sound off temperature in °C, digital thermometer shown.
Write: 39.7 °C
